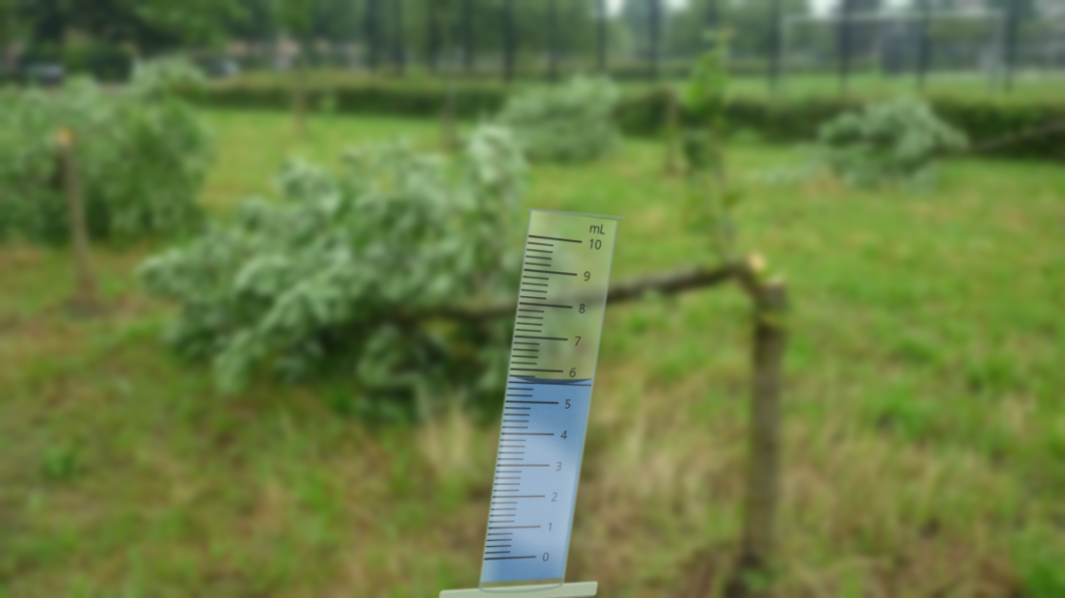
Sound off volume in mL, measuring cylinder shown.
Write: 5.6 mL
